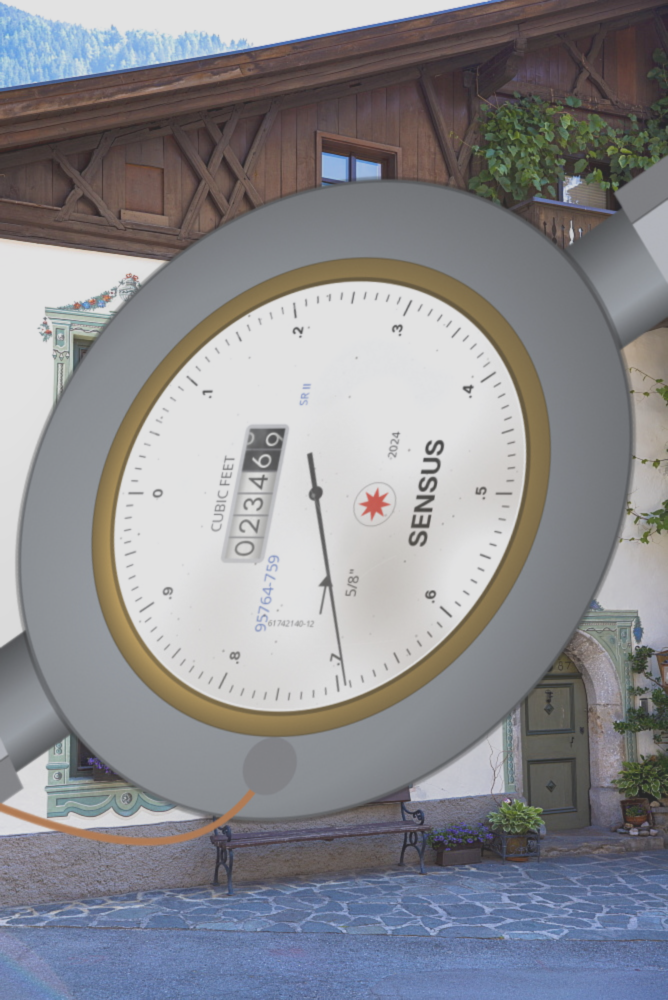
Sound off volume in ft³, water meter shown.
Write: 23468.69 ft³
